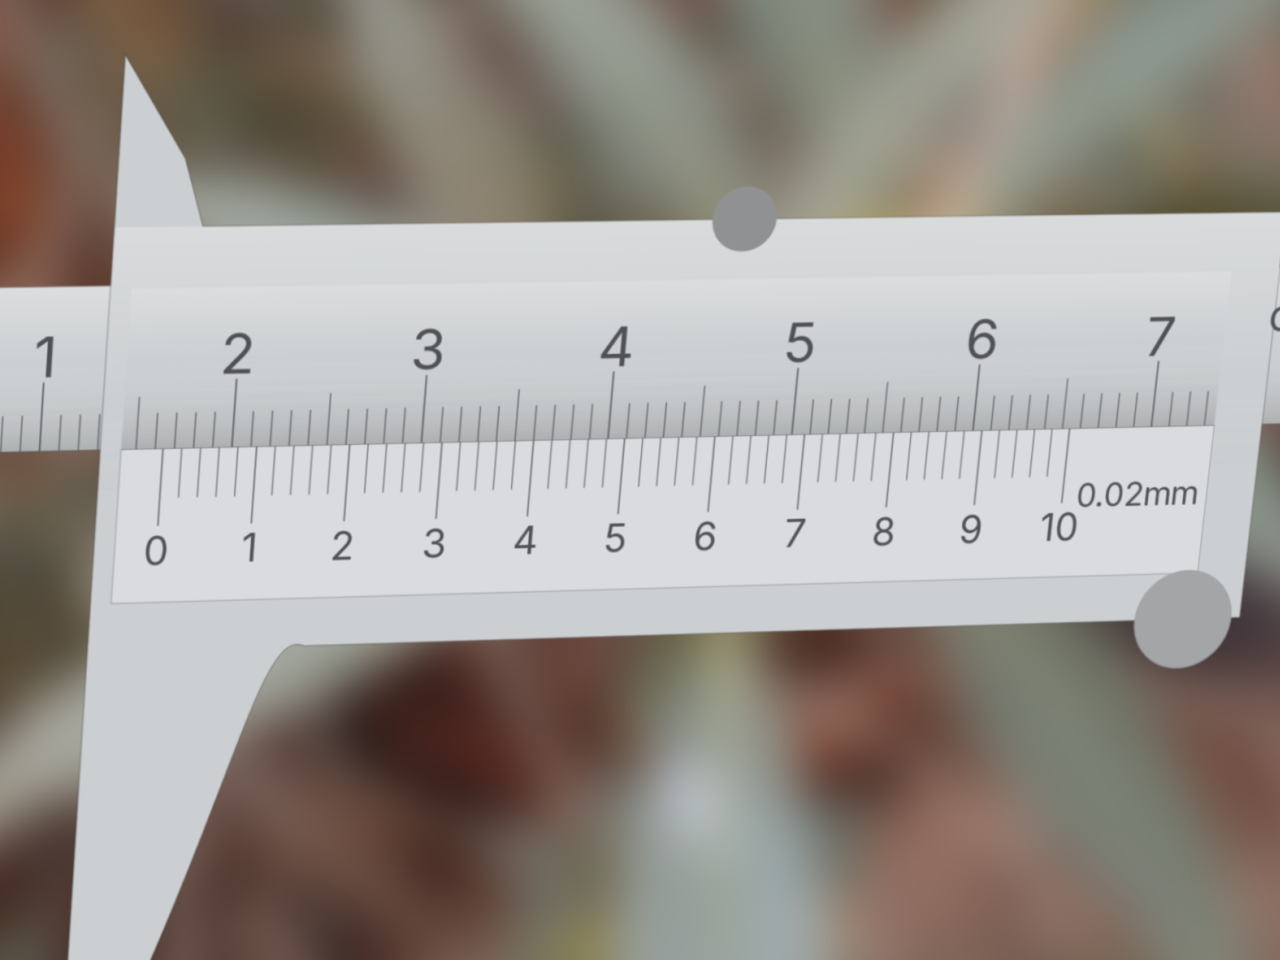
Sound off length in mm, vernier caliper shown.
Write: 16.4 mm
